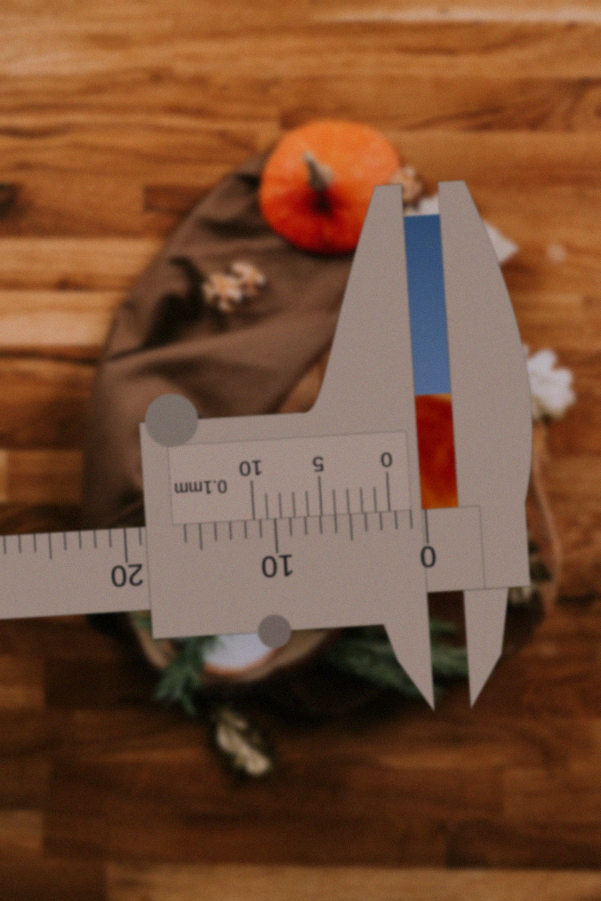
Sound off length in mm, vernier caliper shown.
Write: 2.4 mm
